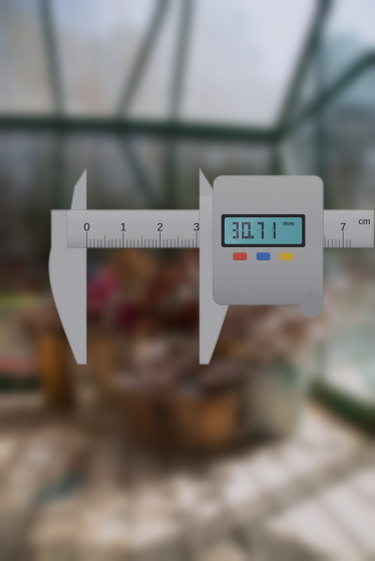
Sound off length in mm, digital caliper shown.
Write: 30.71 mm
